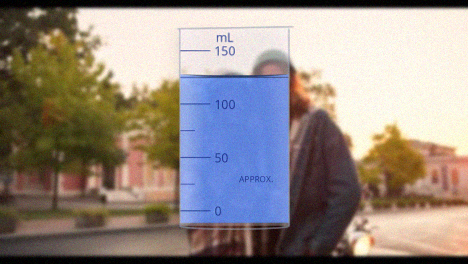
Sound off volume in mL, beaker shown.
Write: 125 mL
